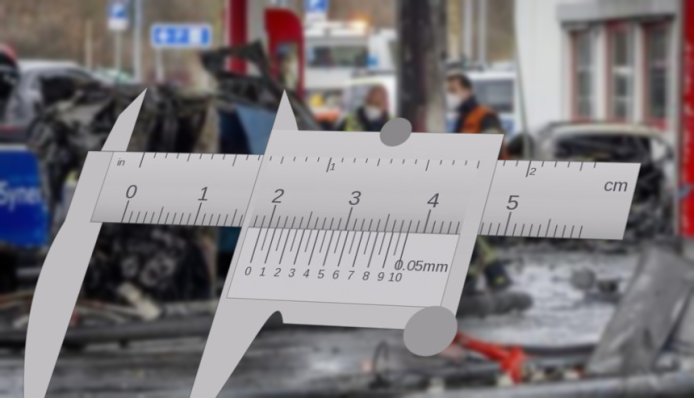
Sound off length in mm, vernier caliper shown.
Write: 19.0 mm
